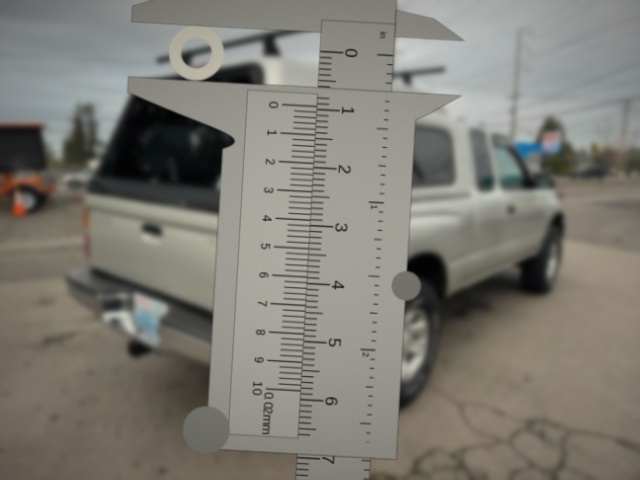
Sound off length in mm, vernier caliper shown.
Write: 9.5 mm
